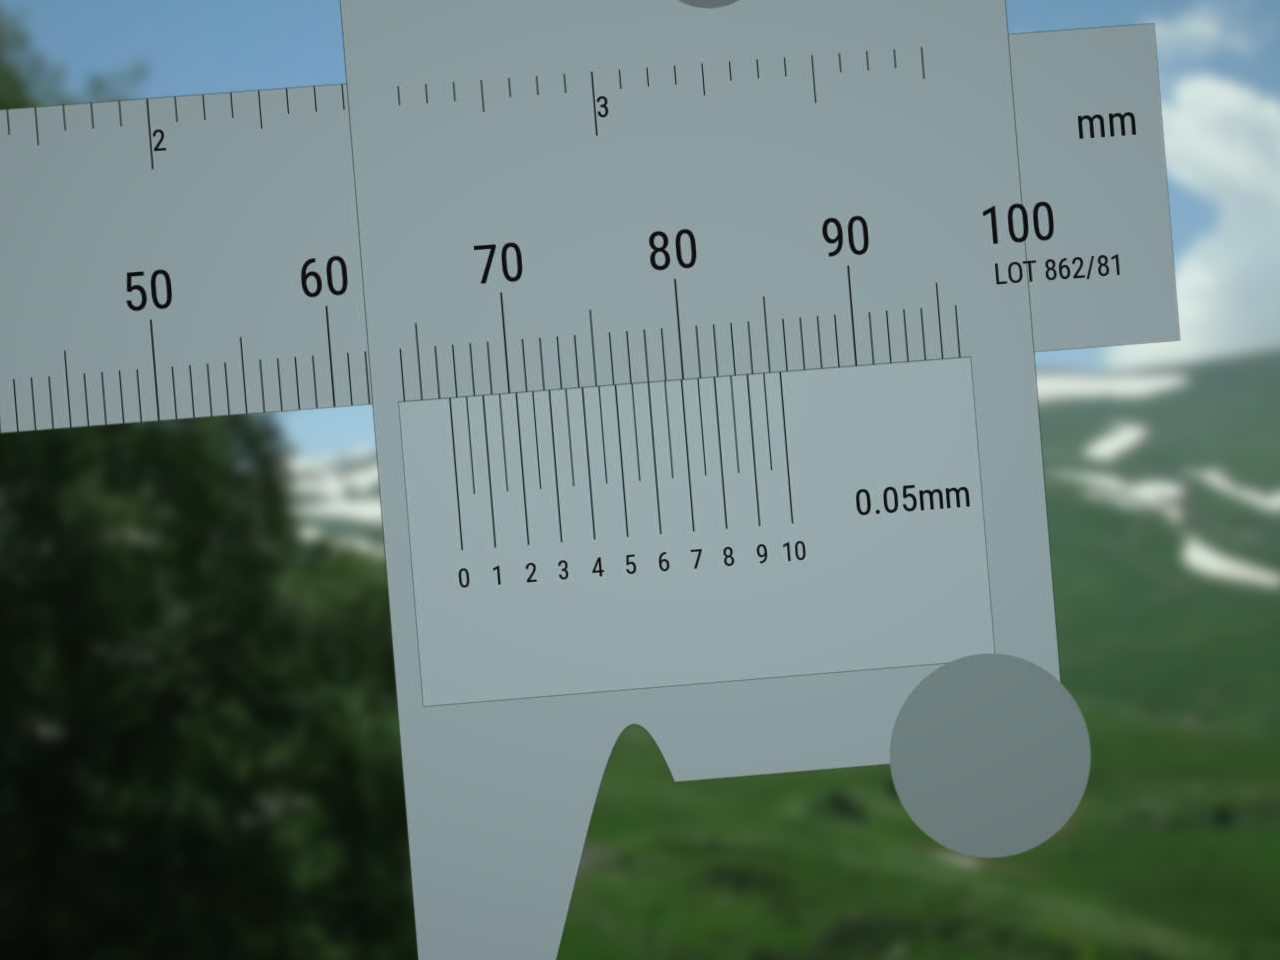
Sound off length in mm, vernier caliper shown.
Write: 66.6 mm
